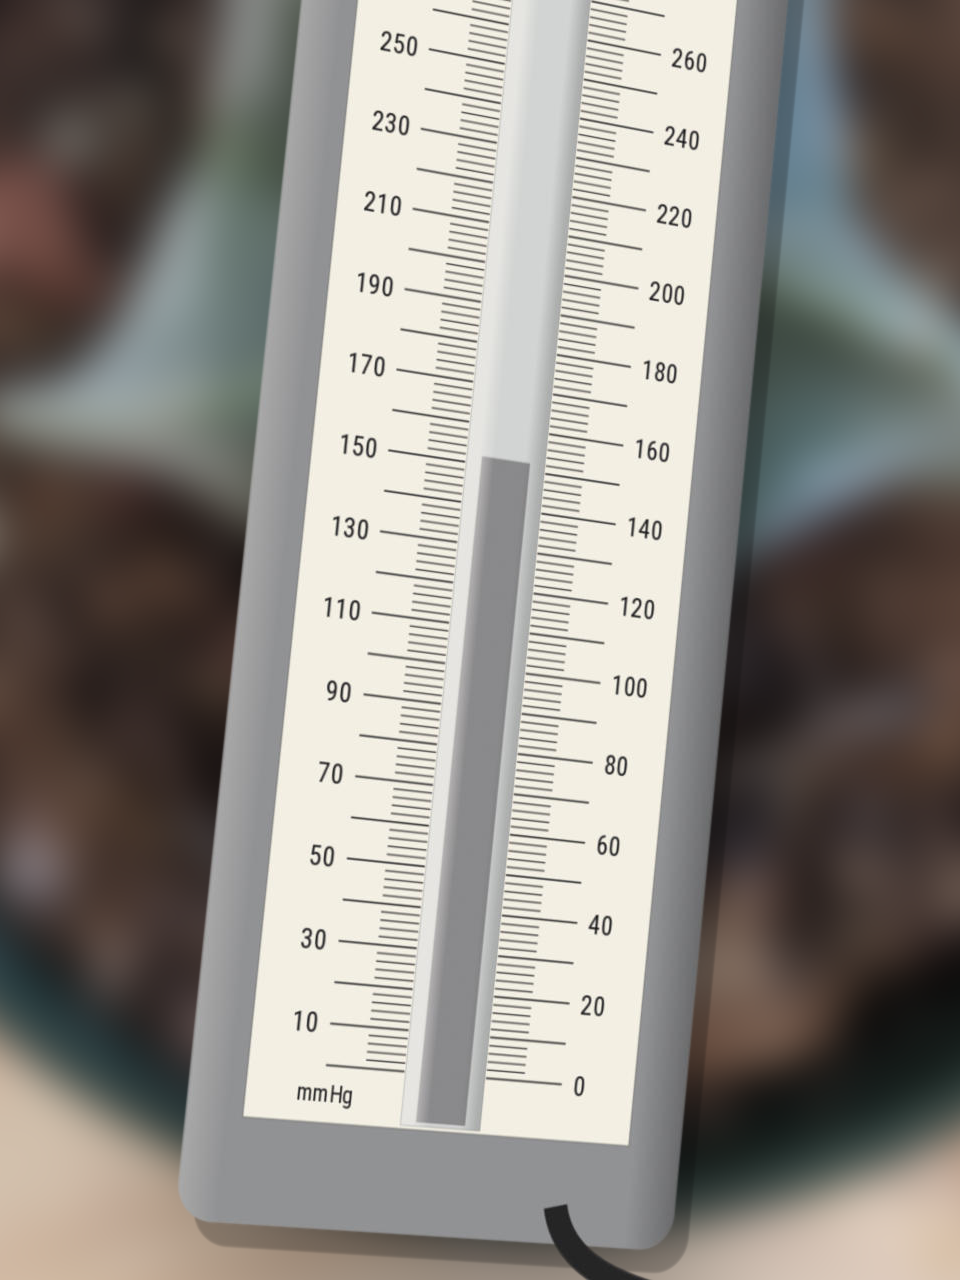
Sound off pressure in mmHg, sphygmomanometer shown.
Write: 152 mmHg
